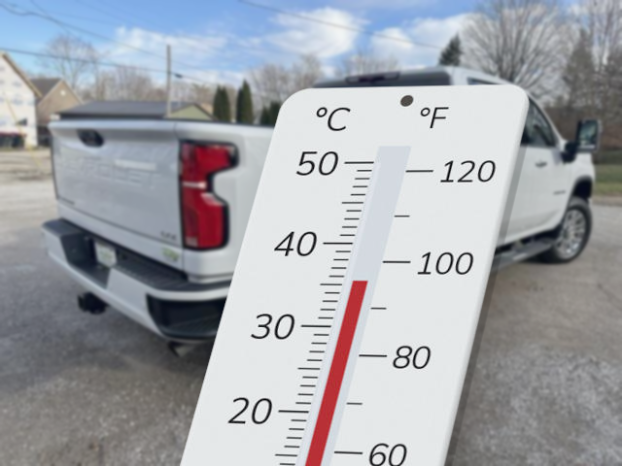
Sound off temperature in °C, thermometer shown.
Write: 35.5 °C
